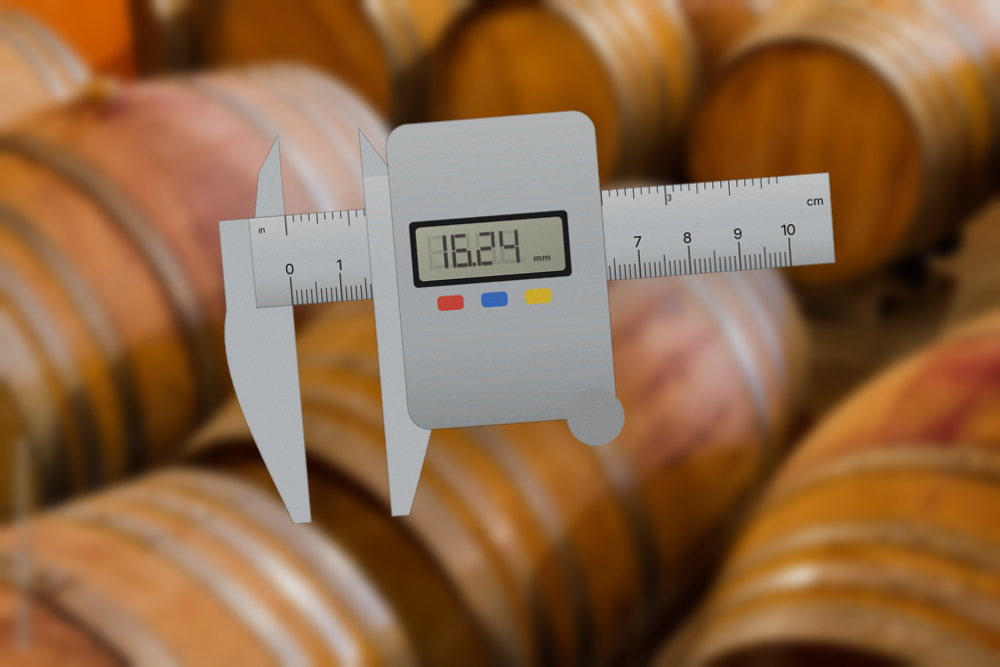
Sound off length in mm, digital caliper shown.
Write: 16.24 mm
